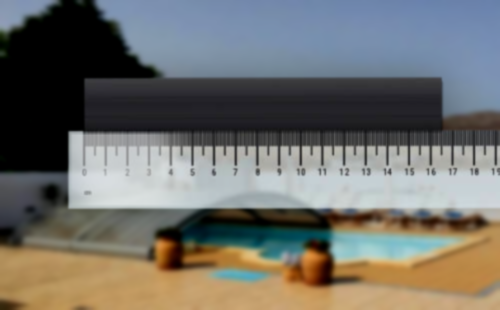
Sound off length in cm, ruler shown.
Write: 16.5 cm
